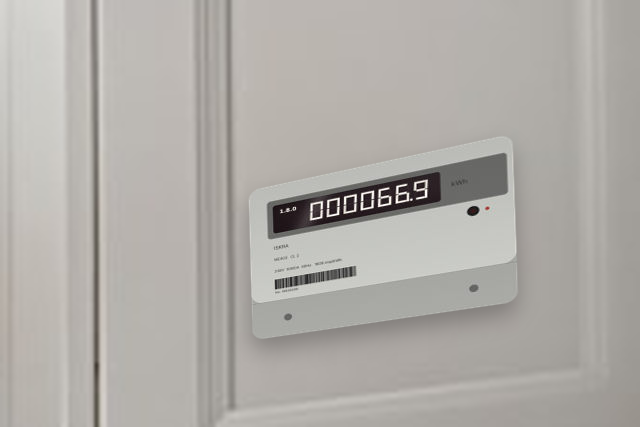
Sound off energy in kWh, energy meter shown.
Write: 66.9 kWh
